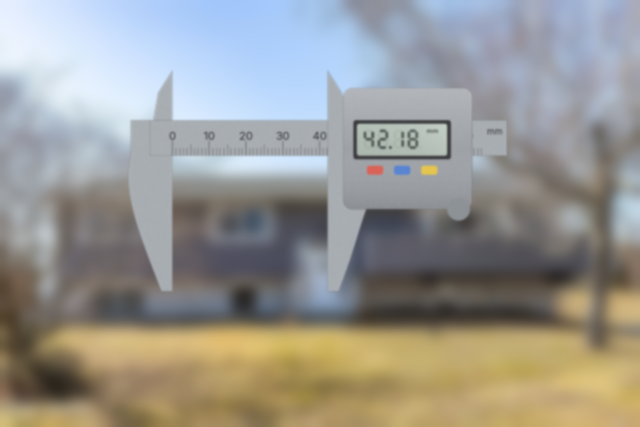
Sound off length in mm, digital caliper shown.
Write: 42.18 mm
